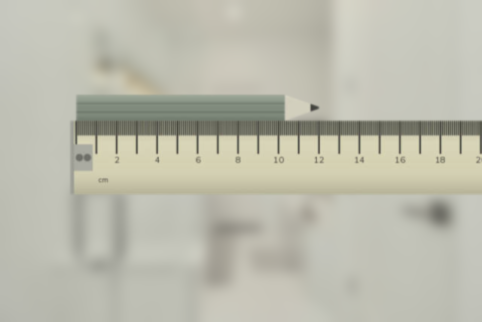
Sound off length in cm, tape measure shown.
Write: 12 cm
